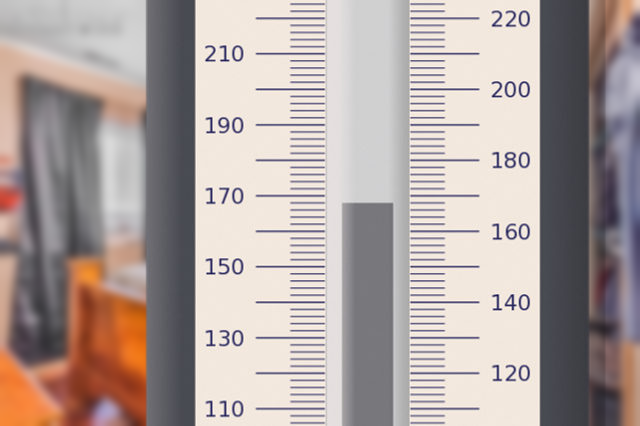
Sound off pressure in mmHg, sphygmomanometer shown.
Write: 168 mmHg
